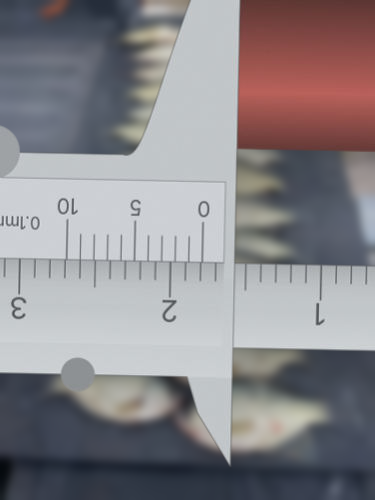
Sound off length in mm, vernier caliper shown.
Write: 17.9 mm
